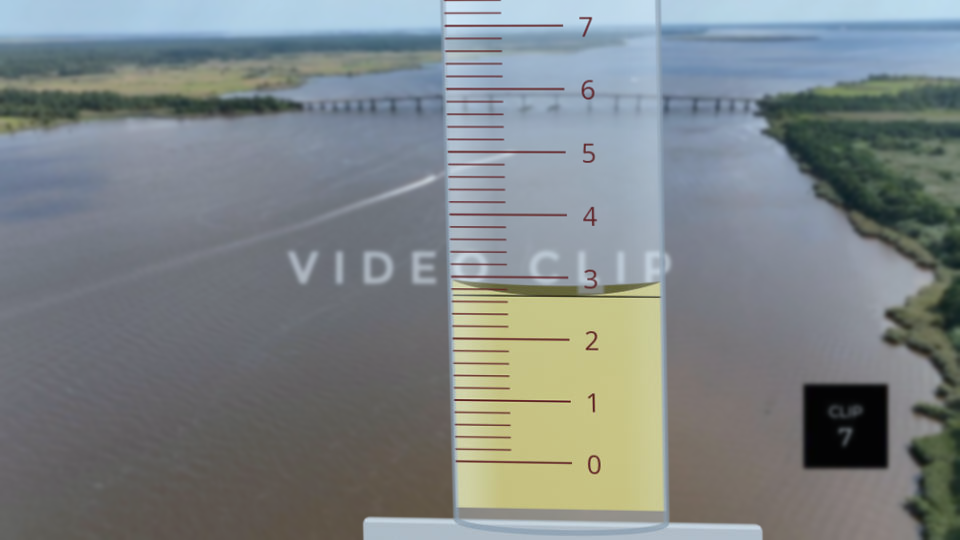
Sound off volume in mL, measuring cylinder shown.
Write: 2.7 mL
